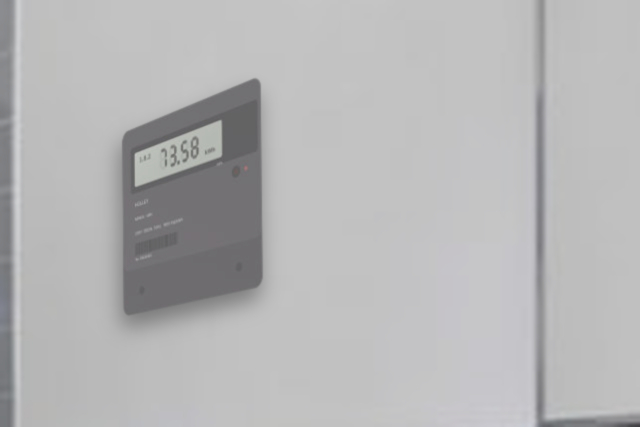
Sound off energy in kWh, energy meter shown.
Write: 73.58 kWh
